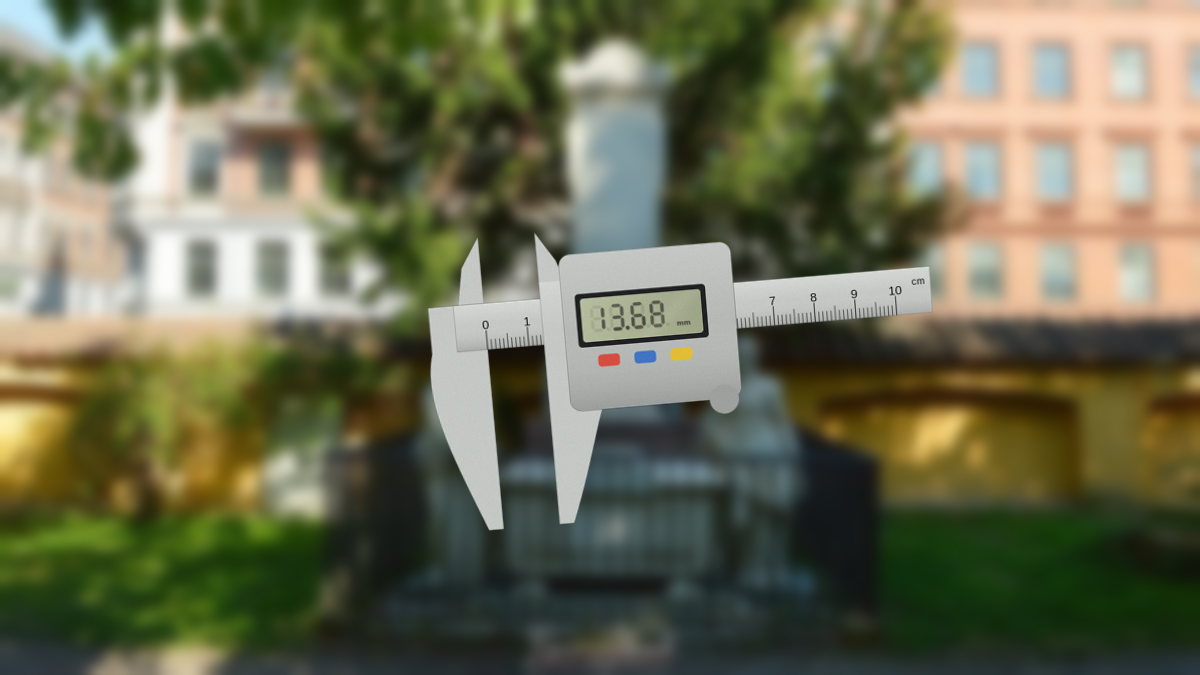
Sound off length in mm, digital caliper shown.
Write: 13.68 mm
